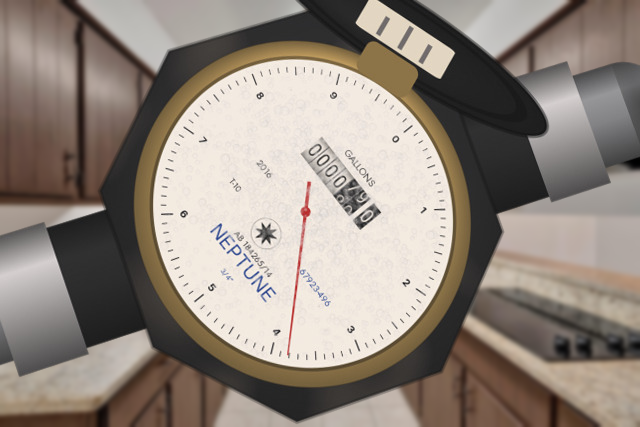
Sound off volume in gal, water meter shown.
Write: 793.8 gal
